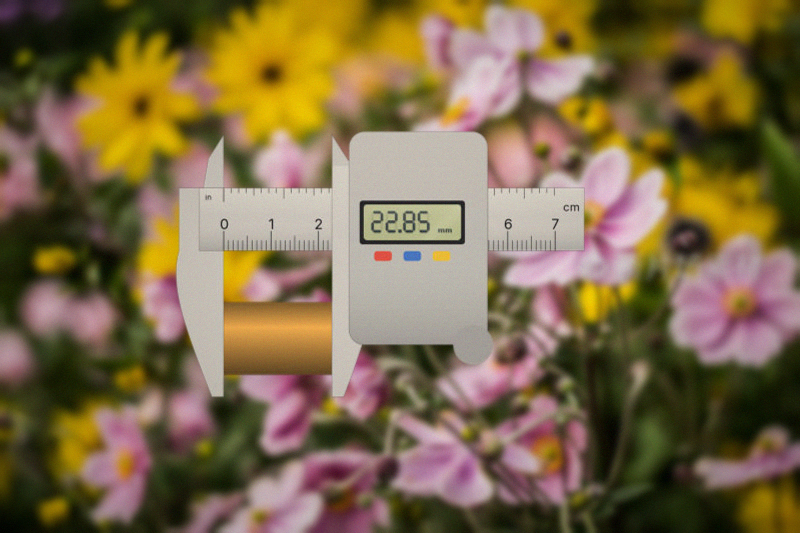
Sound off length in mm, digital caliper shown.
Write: 22.85 mm
